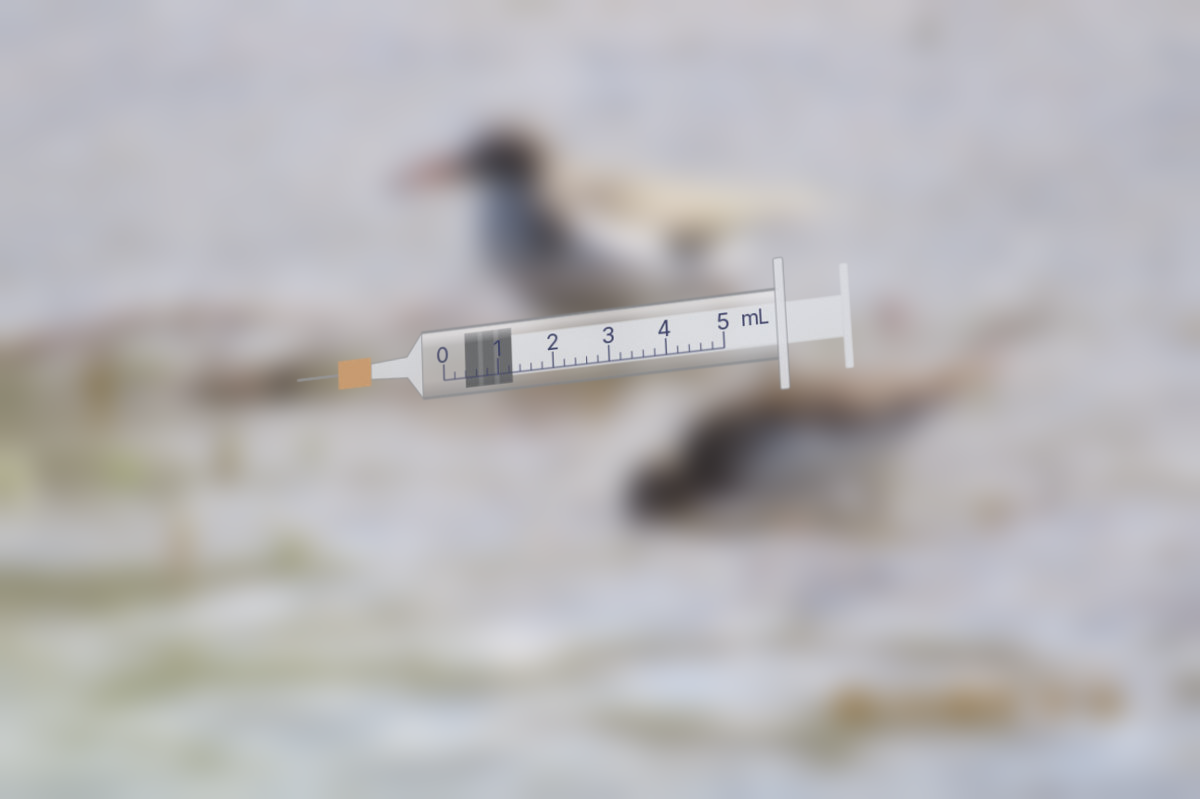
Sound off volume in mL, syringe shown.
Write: 0.4 mL
